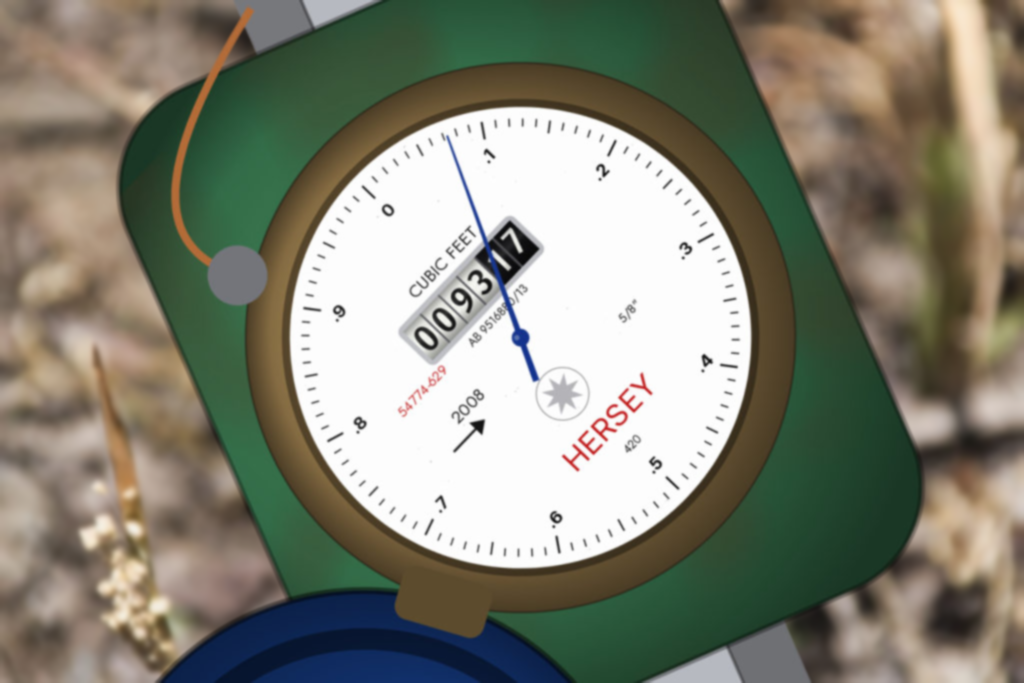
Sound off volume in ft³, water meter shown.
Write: 9317.07 ft³
